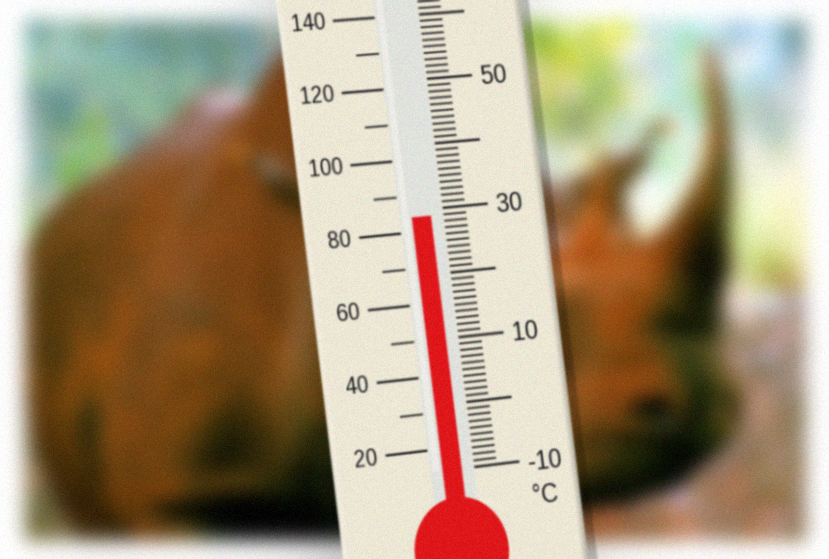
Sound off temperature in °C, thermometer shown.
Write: 29 °C
